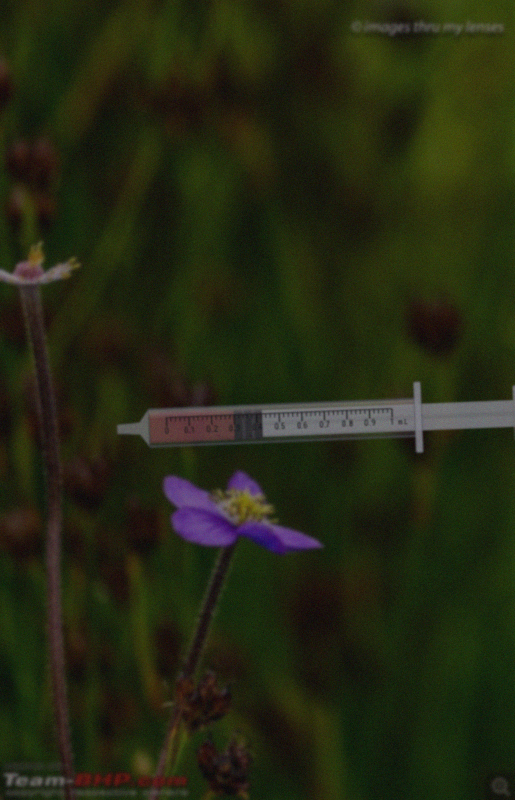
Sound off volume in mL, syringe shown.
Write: 0.3 mL
